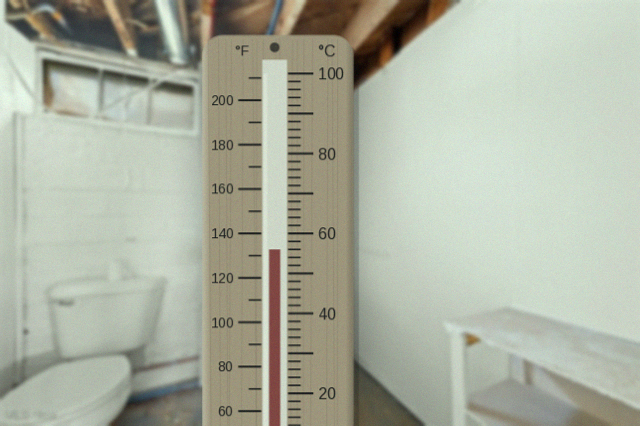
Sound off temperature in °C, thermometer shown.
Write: 56 °C
